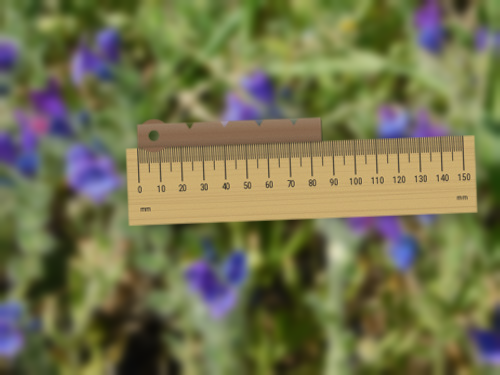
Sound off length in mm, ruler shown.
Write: 85 mm
